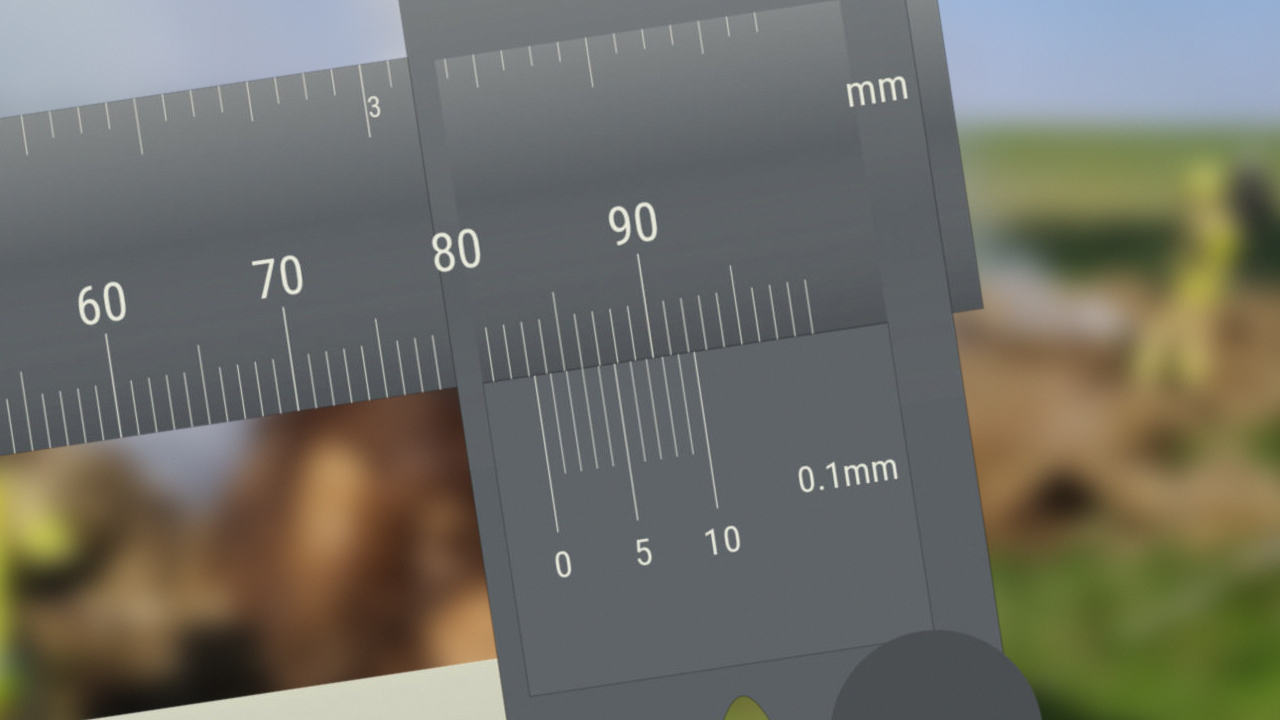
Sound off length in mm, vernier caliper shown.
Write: 83.3 mm
